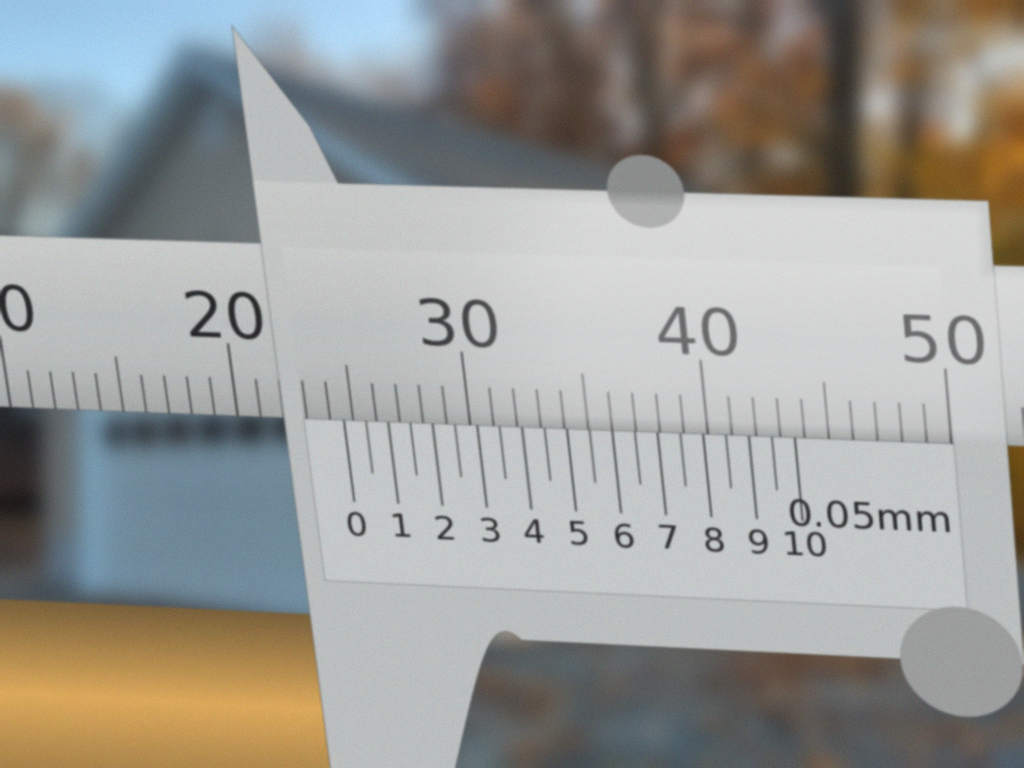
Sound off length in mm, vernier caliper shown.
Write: 24.6 mm
